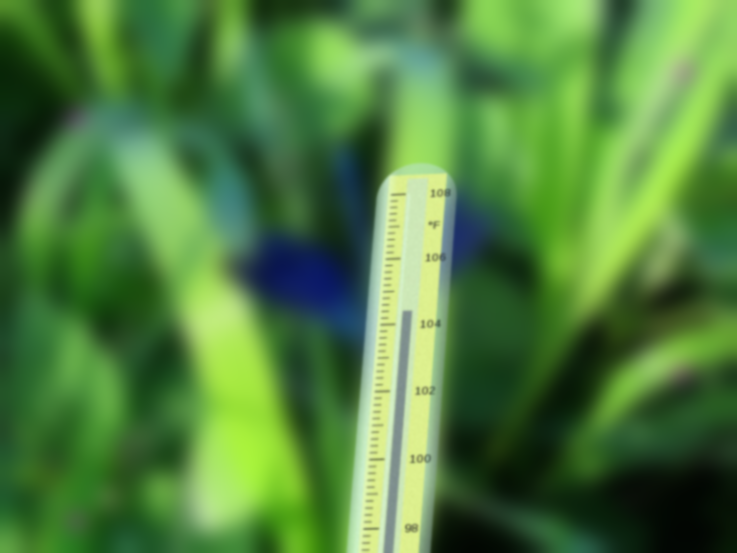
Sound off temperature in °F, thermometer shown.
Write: 104.4 °F
